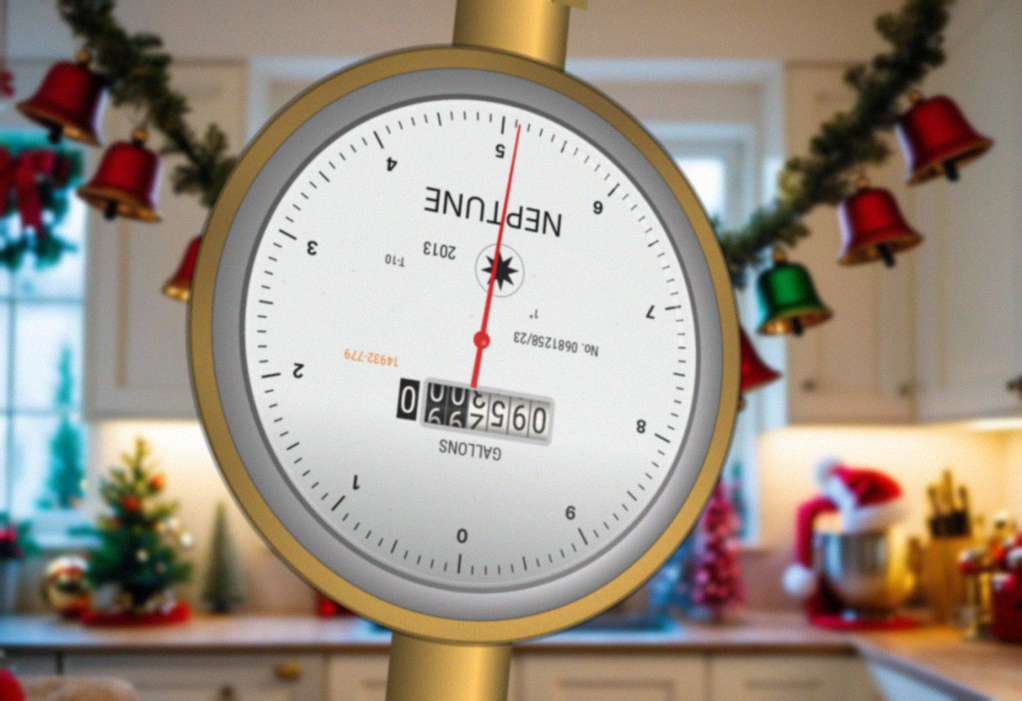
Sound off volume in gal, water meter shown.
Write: 952995.1 gal
